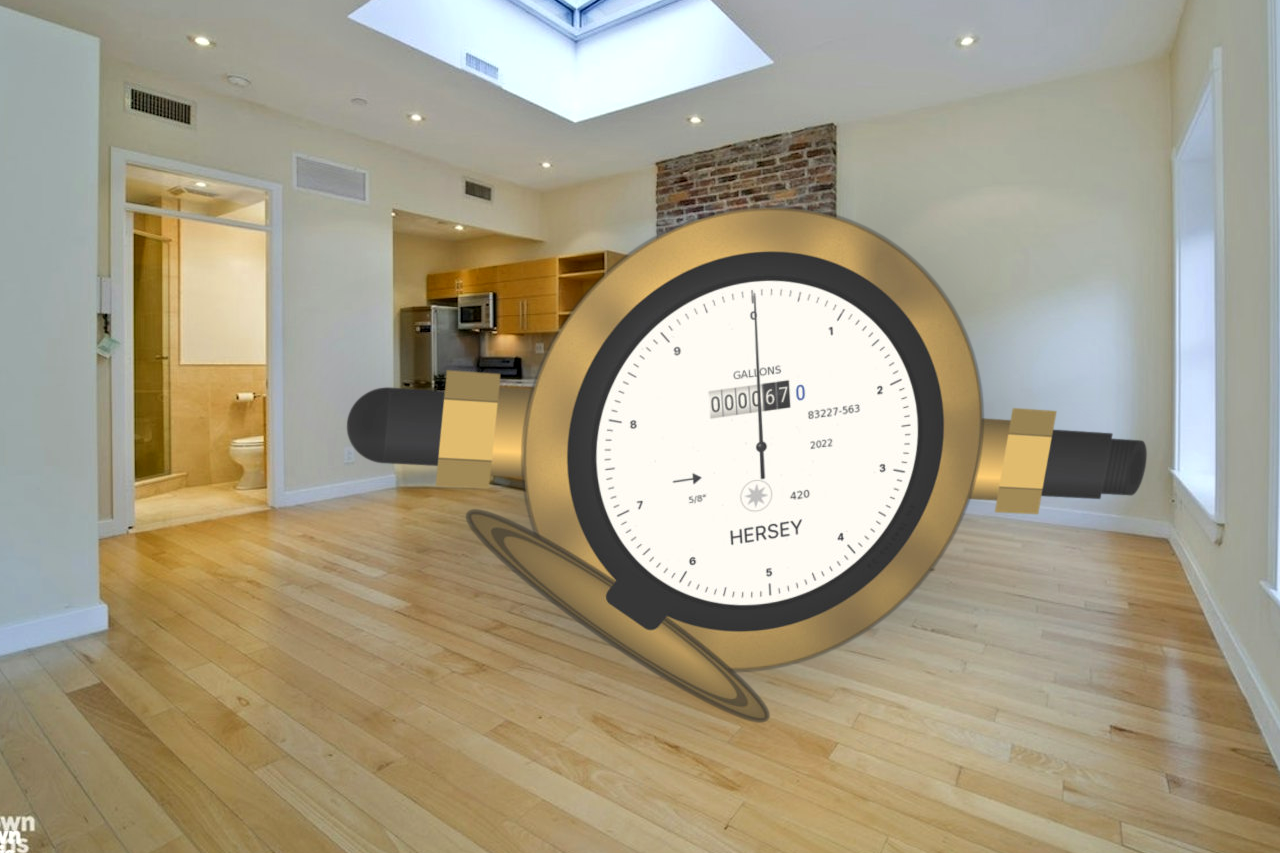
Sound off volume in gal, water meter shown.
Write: 670.0 gal
